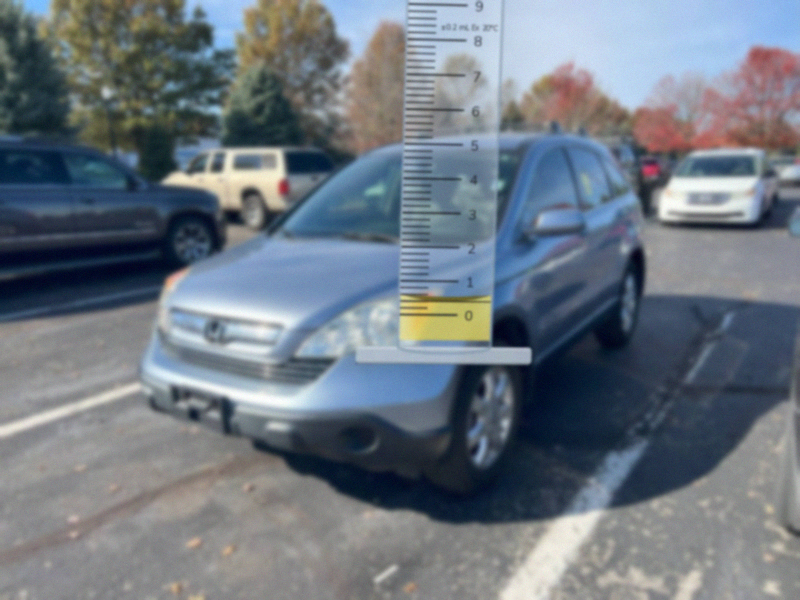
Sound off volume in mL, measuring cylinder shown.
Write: 0.4 mL
